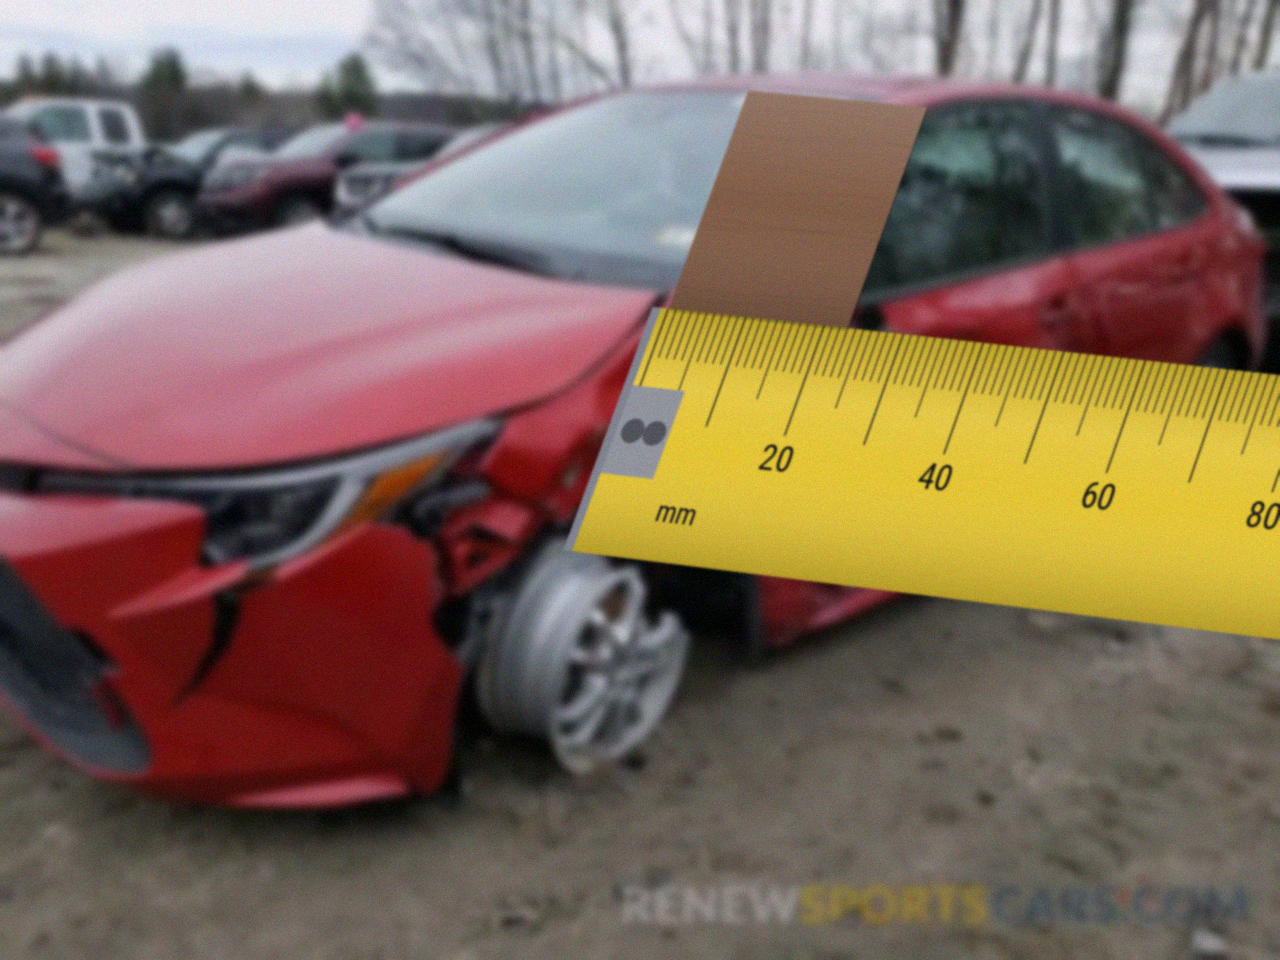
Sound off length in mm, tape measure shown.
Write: 23 mm
